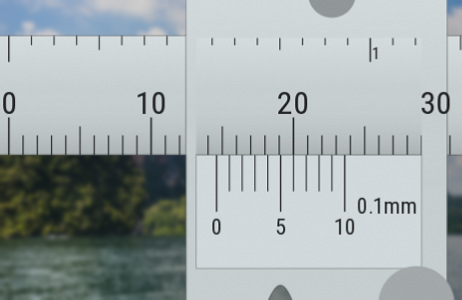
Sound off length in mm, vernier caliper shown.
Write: 14.6 mm
